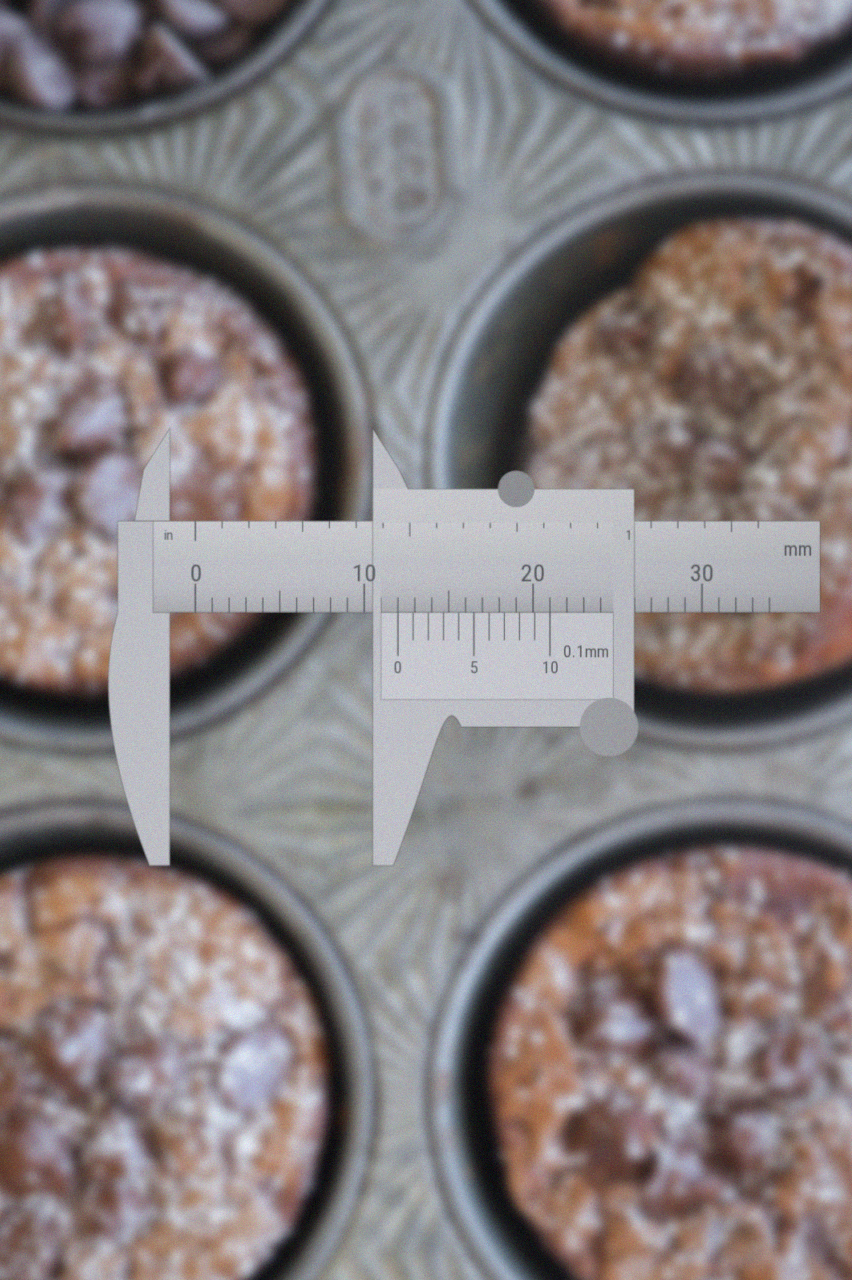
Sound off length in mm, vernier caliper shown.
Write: 12.0 mm
